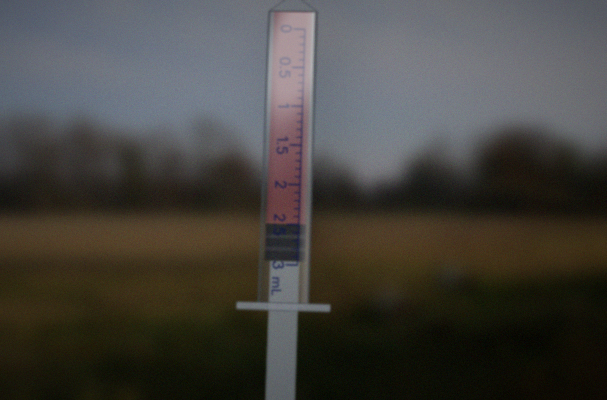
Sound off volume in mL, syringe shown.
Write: 2.5 mL
